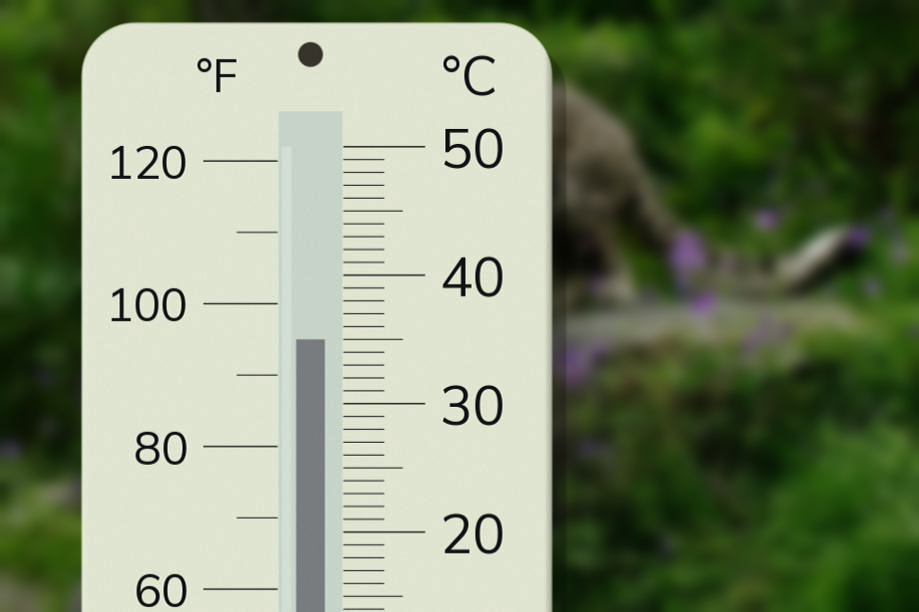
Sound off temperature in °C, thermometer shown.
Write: 35 °C
